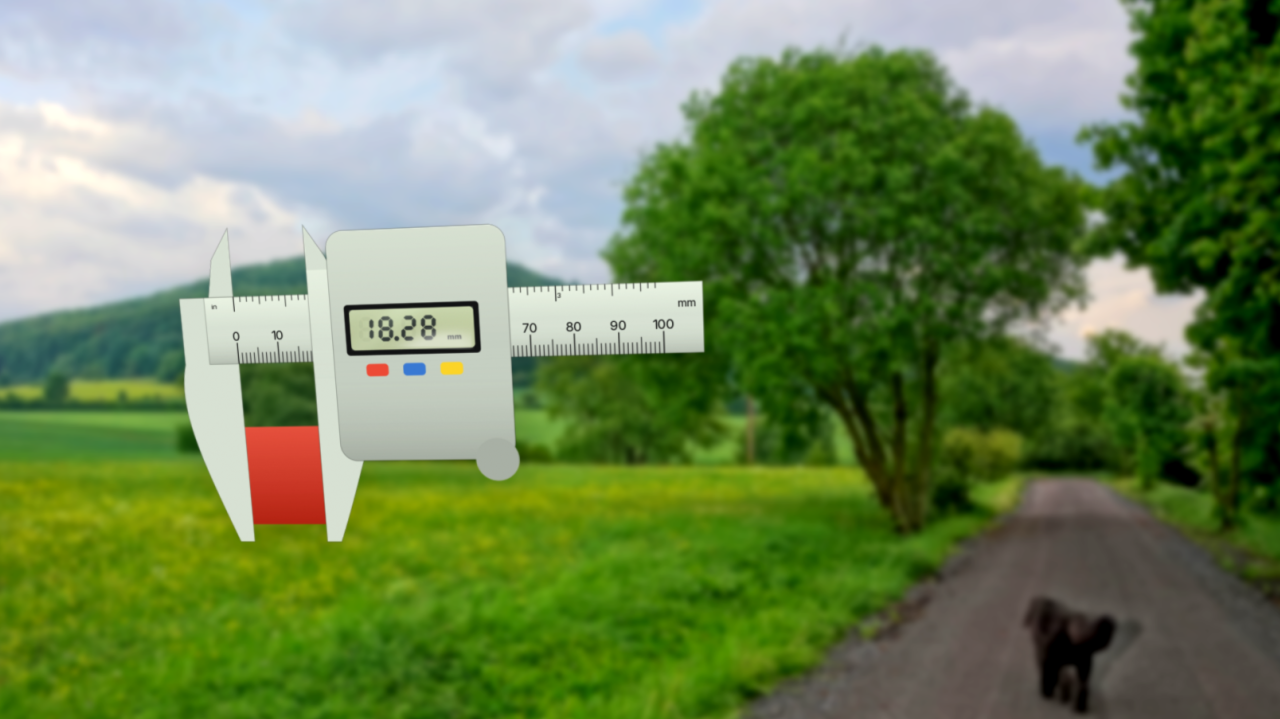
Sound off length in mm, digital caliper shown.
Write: 18.28 mm
